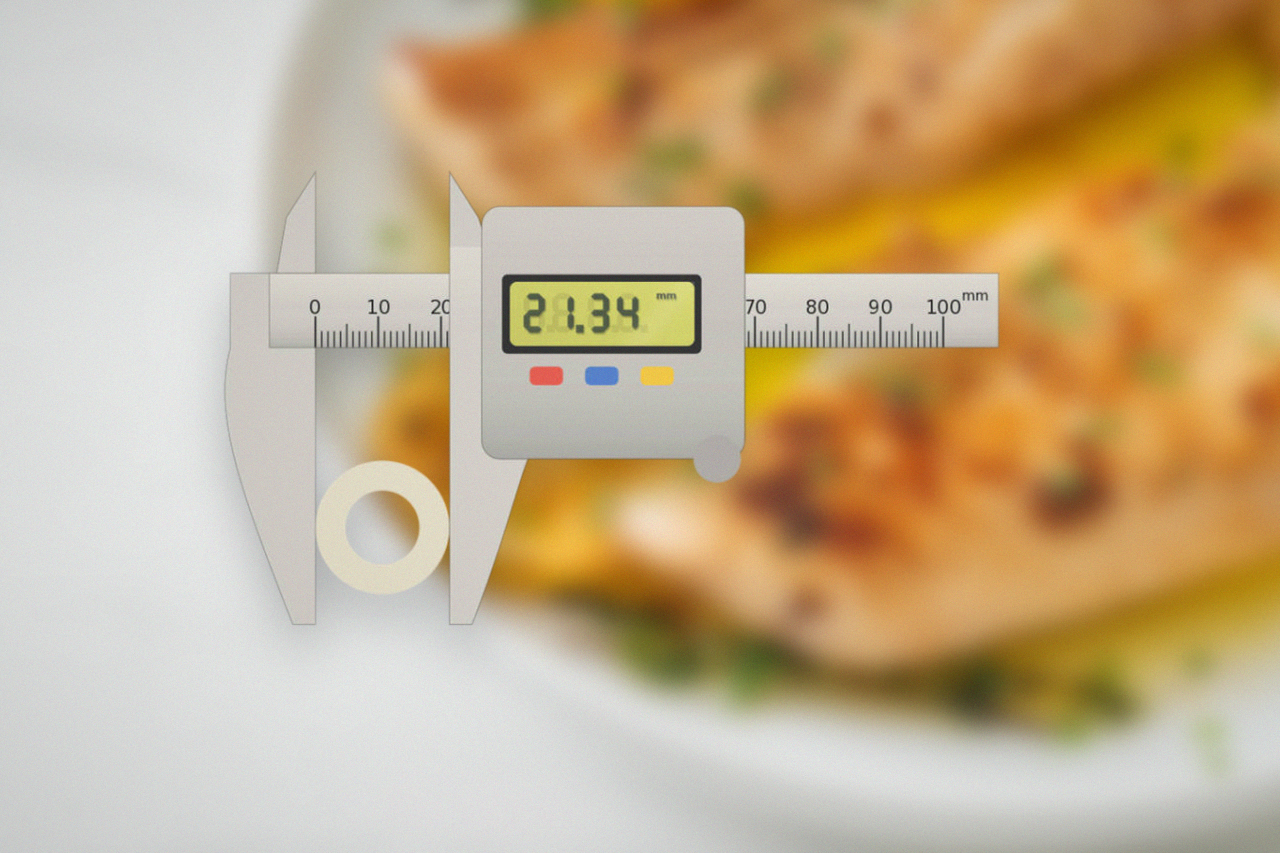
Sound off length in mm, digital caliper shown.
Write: 21.34 mm
